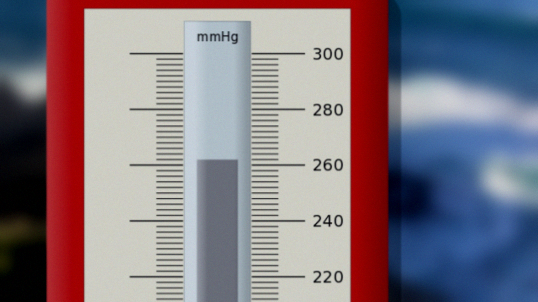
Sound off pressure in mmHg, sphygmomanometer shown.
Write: 262 mmHg
